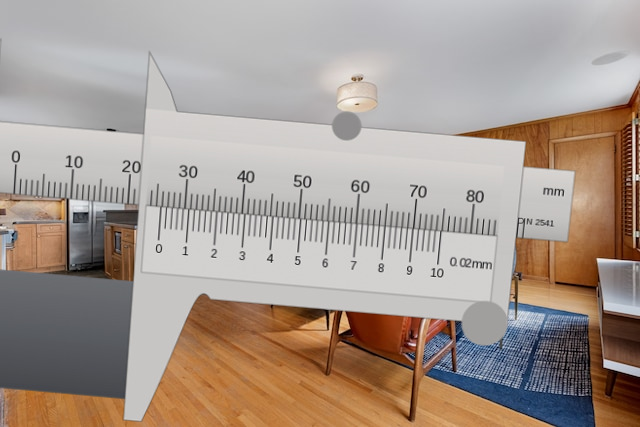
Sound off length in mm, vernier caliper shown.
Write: 25.8 mm
